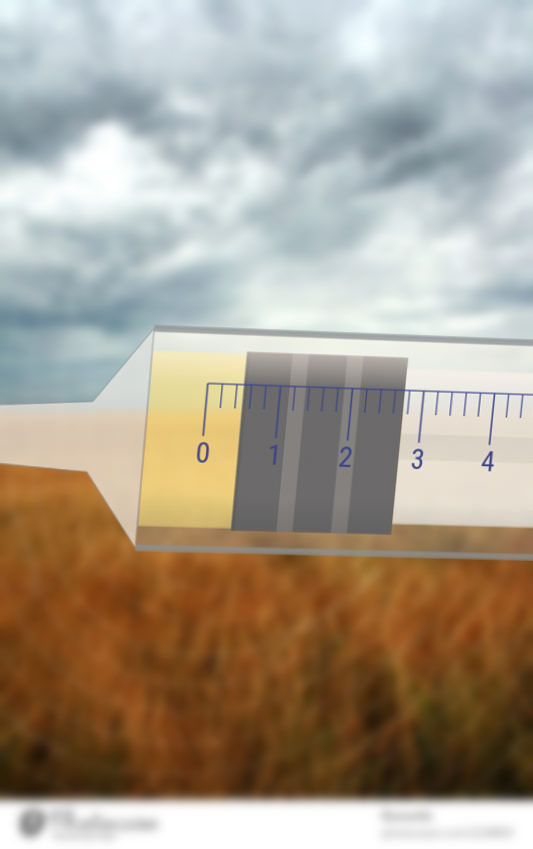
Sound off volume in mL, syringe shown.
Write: 0.5 mL
